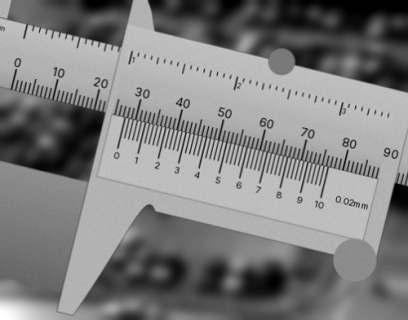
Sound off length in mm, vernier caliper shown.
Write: 27.5 mm
